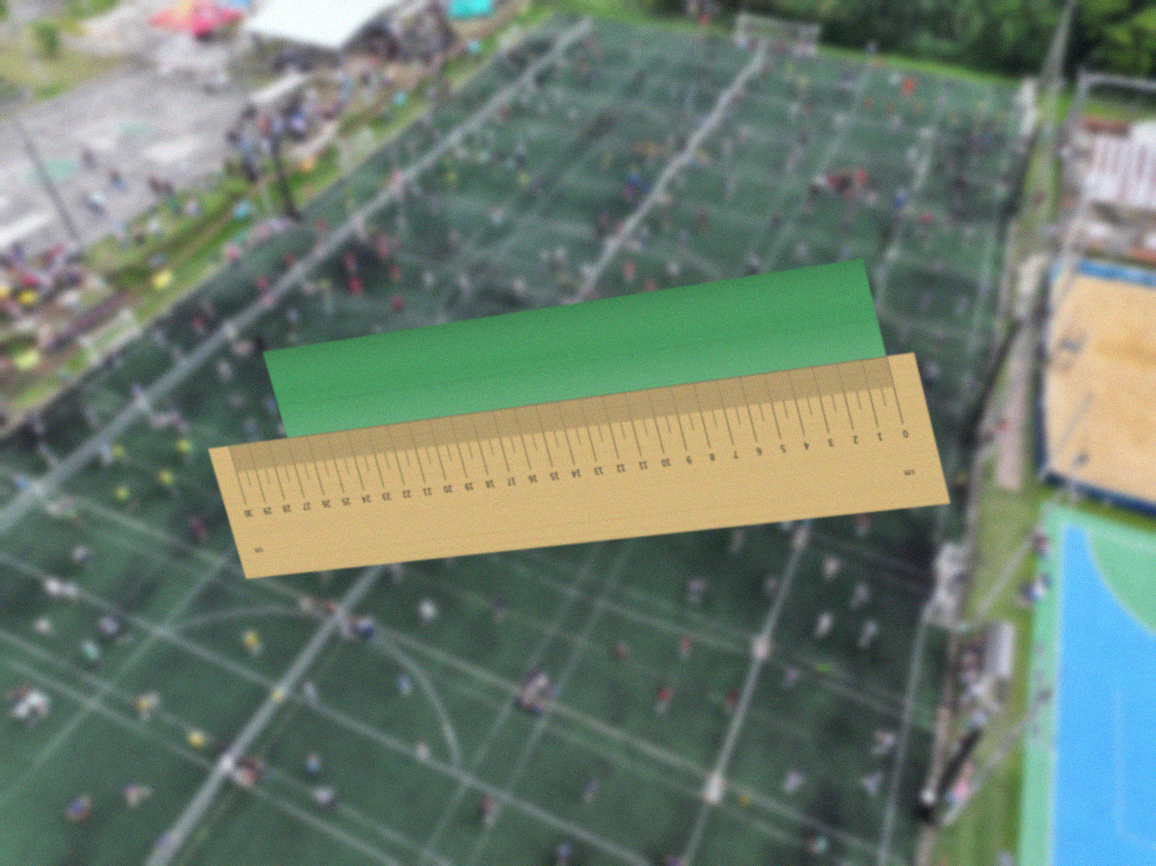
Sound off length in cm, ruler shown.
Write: 27 cm
